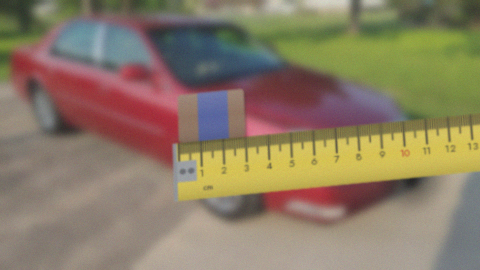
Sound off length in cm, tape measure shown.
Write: 3 cm
